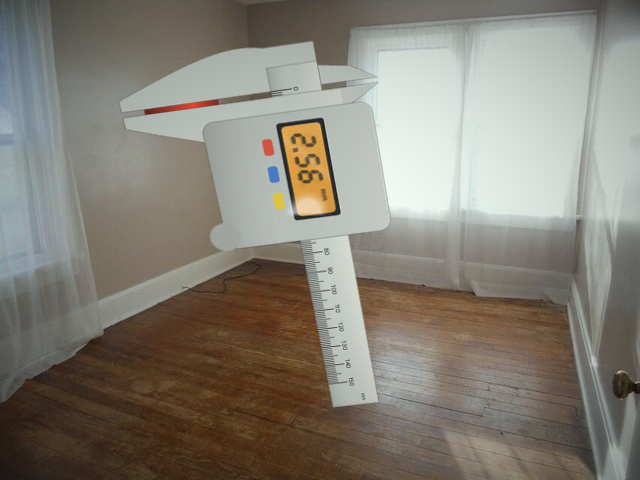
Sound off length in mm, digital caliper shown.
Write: 2.56 mm
